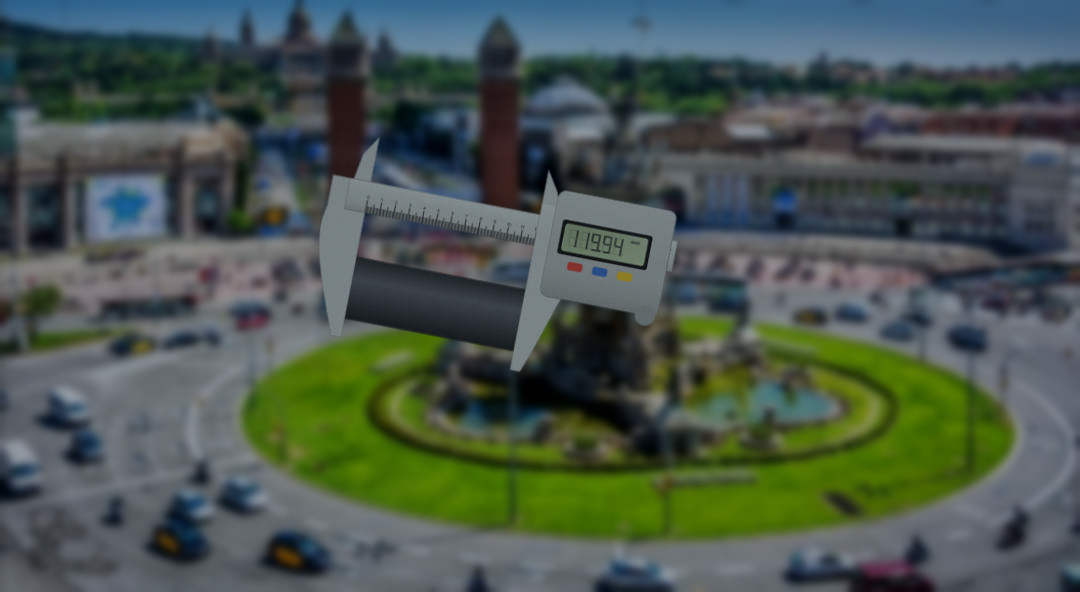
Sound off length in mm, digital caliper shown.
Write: 119.94 mm
